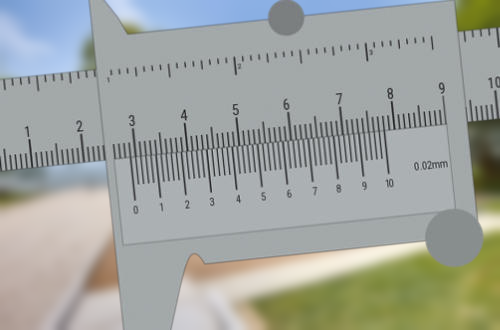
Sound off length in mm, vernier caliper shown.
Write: 29.0 mm
